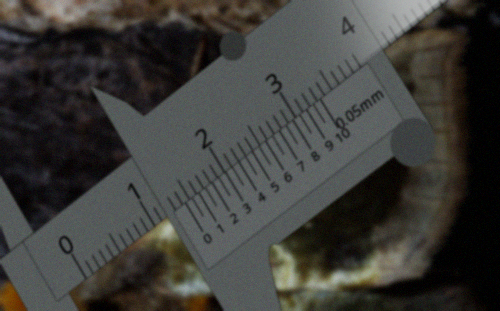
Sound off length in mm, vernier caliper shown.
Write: 14.4 mm
